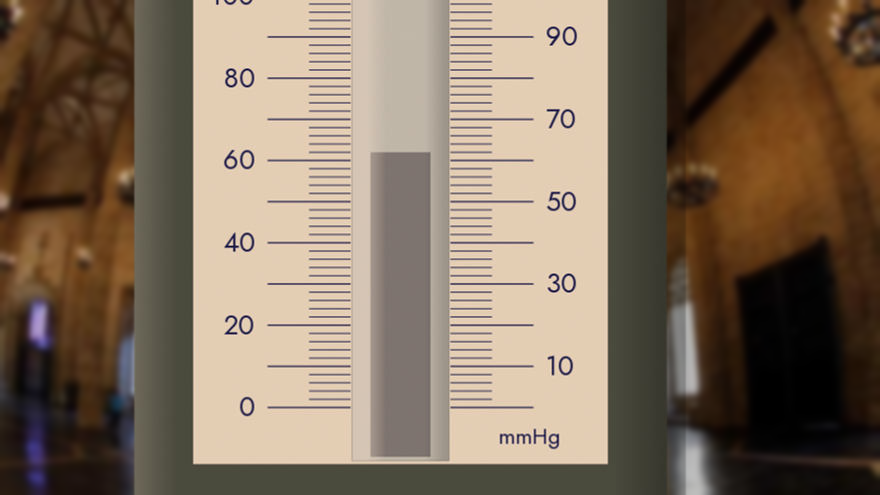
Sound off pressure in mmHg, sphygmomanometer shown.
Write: 62 mmHg
